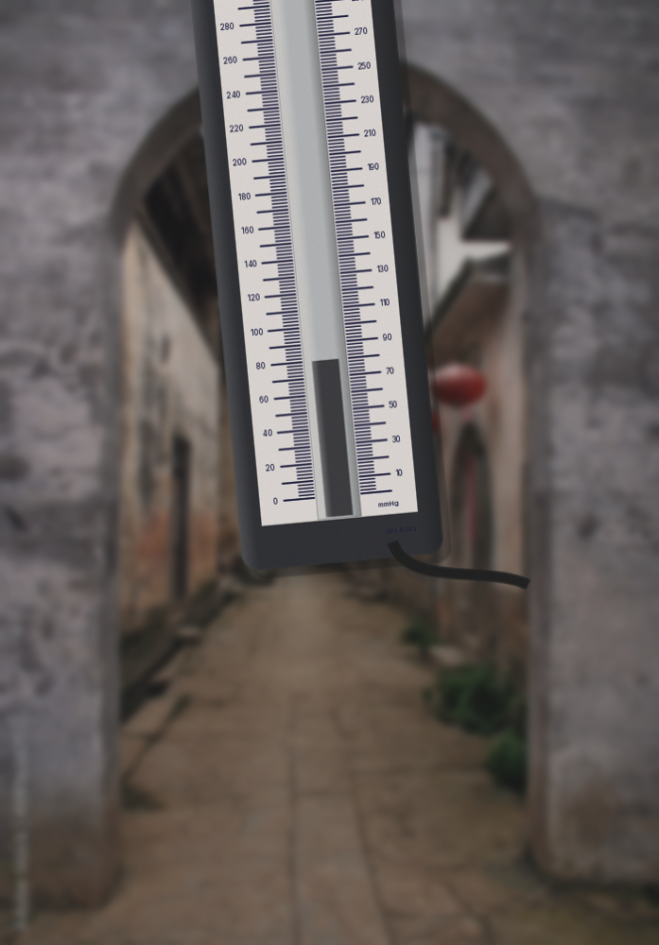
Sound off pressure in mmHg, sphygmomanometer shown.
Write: 80 mmHg
